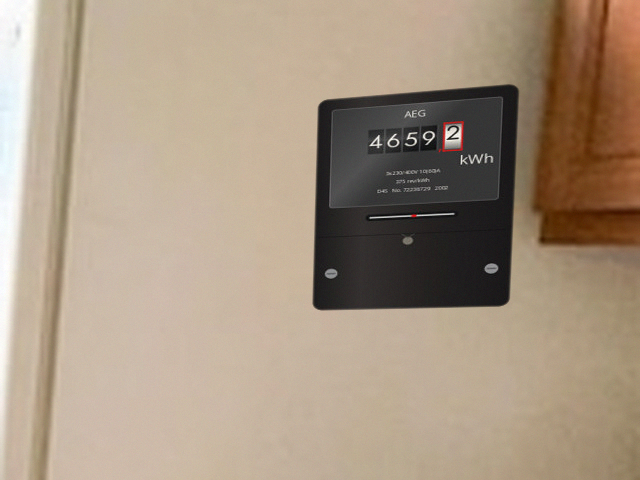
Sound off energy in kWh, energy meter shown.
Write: 4659.2 kWh
